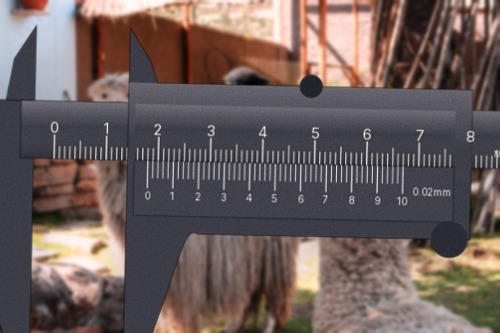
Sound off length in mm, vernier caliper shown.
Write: 18.0 mm
